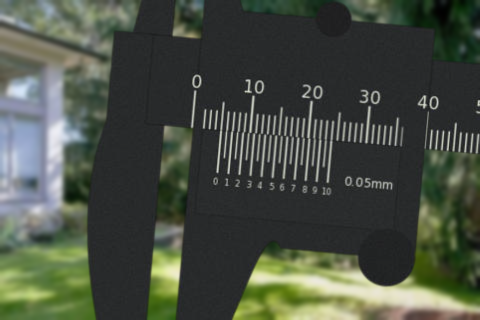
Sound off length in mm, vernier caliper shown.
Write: 5.0 mm
